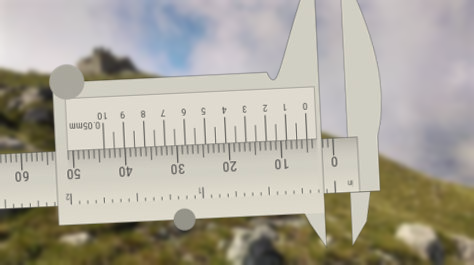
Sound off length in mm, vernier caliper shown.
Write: 5.0 mm
